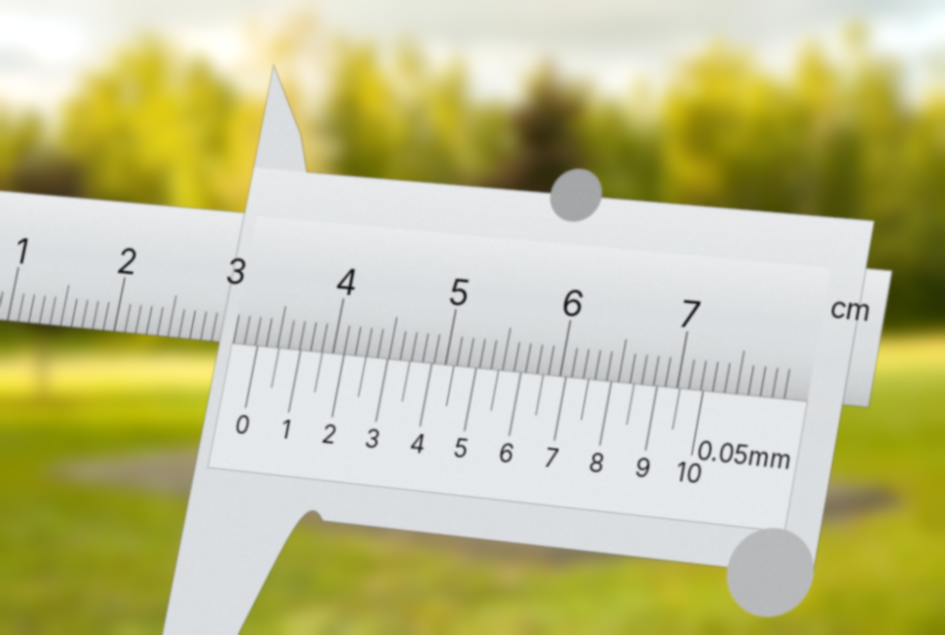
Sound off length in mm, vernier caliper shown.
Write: 33.2 mm
